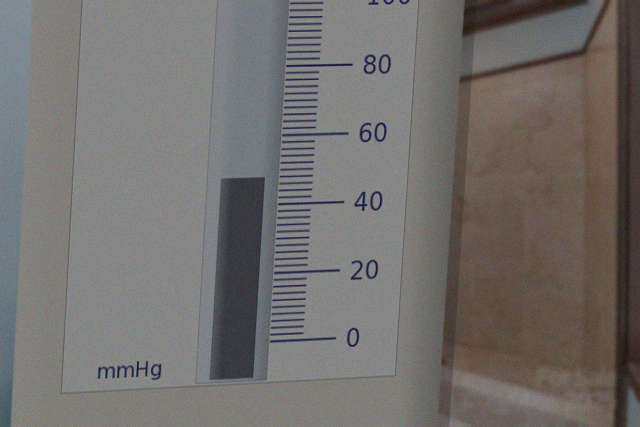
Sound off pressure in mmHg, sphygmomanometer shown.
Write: 48 mmHg
